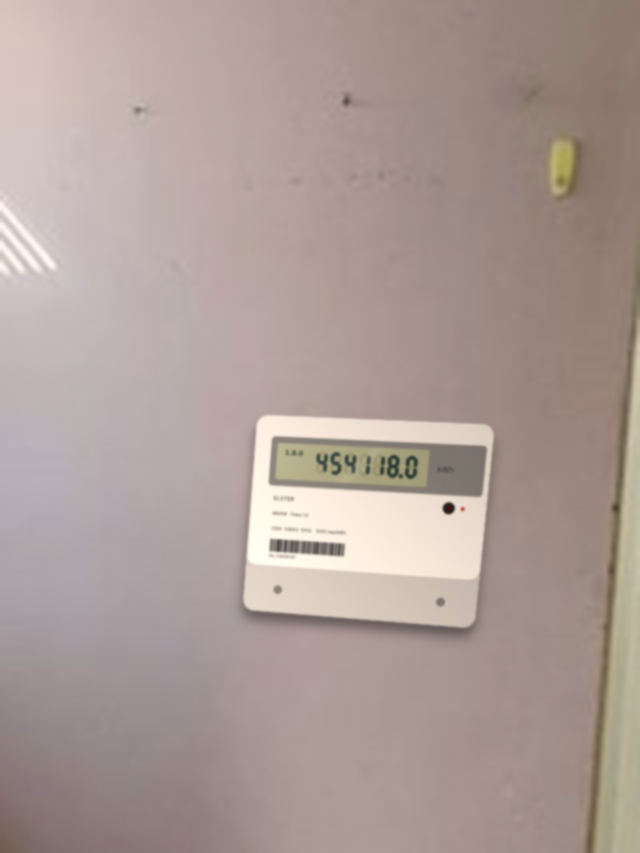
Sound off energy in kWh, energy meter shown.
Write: 454118.0 kWh
